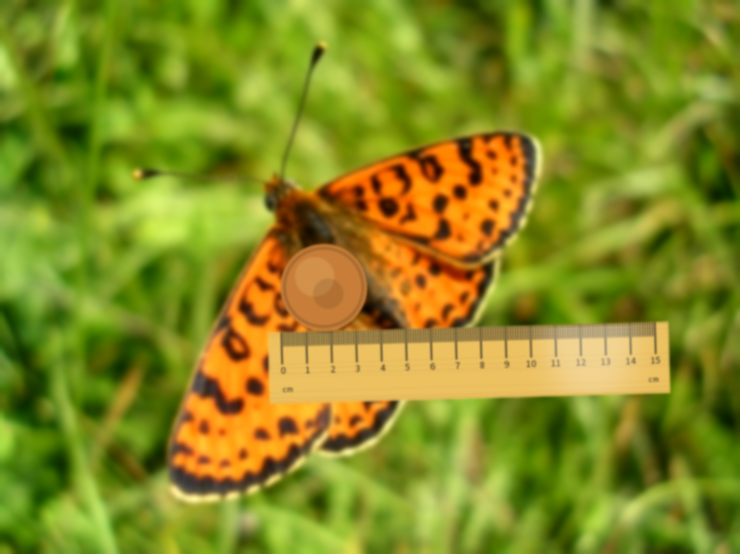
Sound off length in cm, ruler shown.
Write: 3.5 cm
